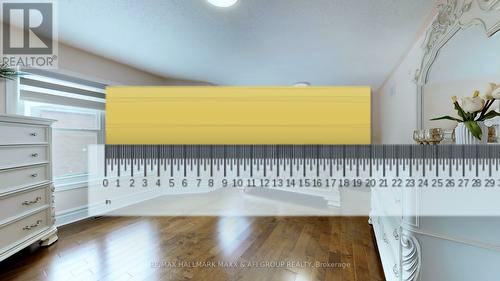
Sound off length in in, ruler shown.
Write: 20 in
